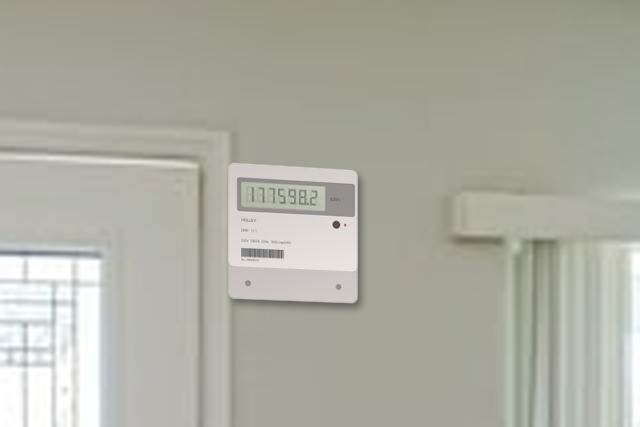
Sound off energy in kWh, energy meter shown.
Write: 177598.2 kWh
